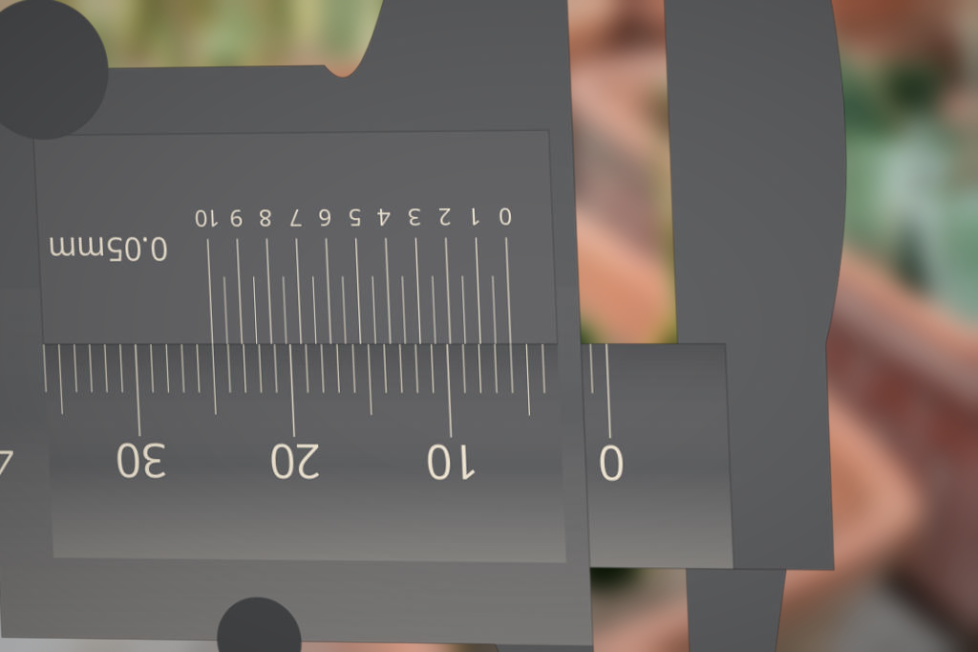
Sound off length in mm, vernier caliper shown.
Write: 6.0 mm
